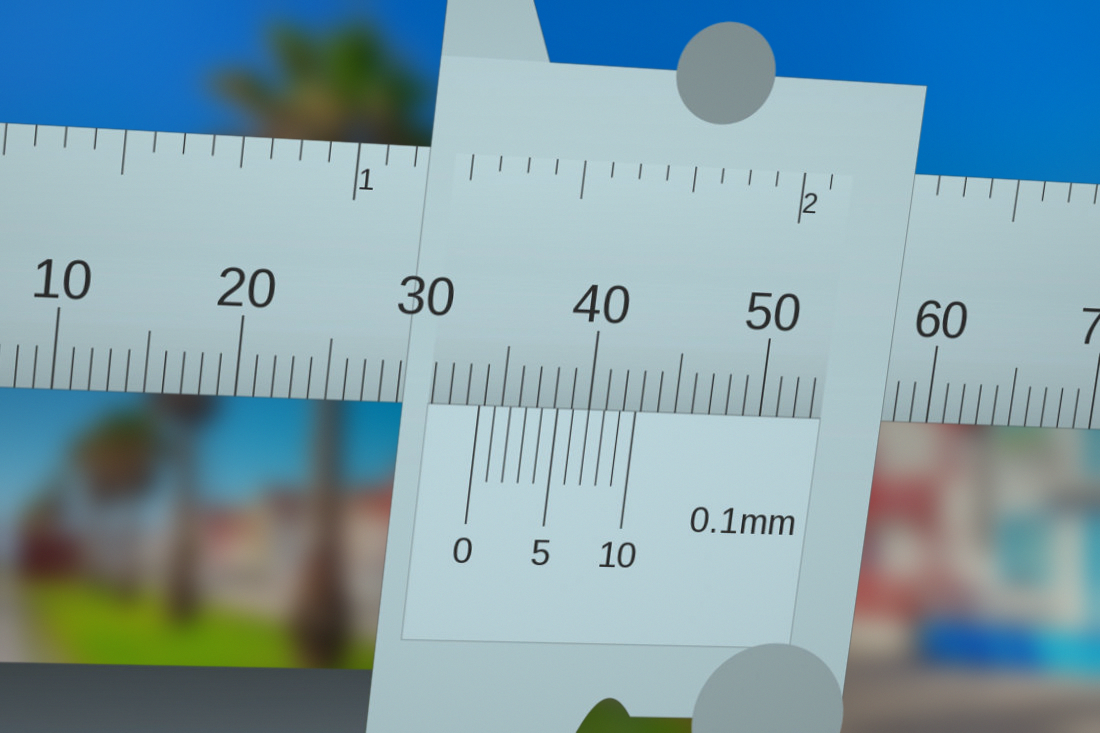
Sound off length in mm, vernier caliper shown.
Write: 33.7 mm
